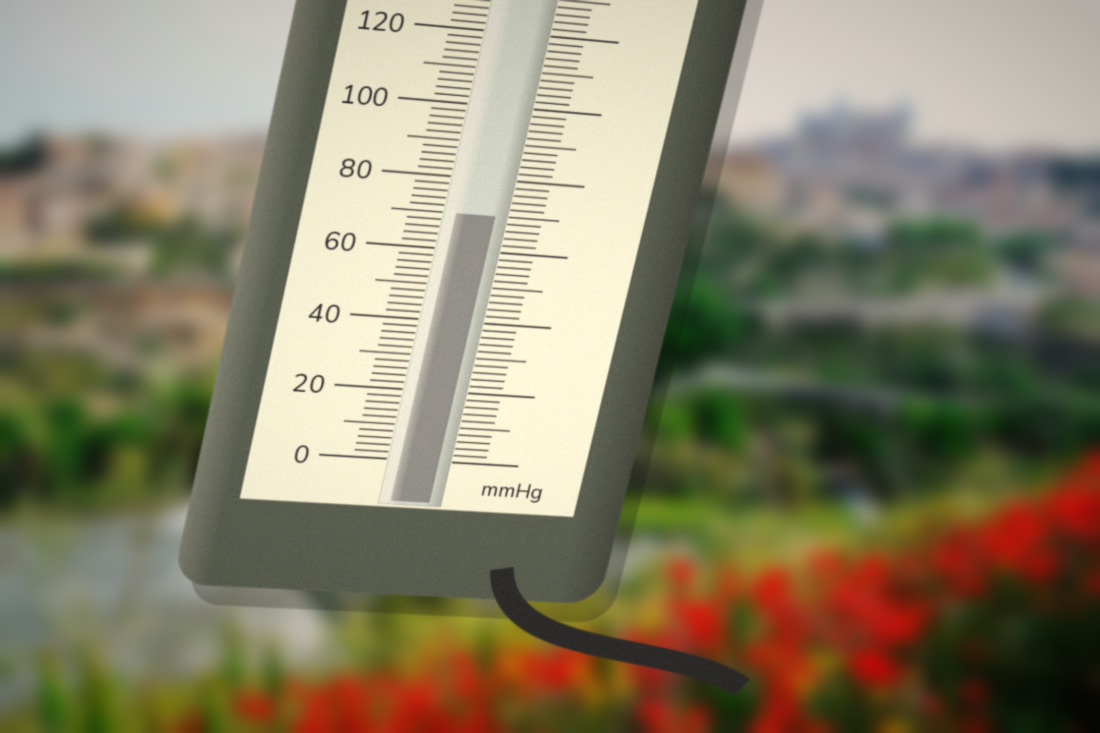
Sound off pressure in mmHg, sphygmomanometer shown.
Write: 70 mmHg
